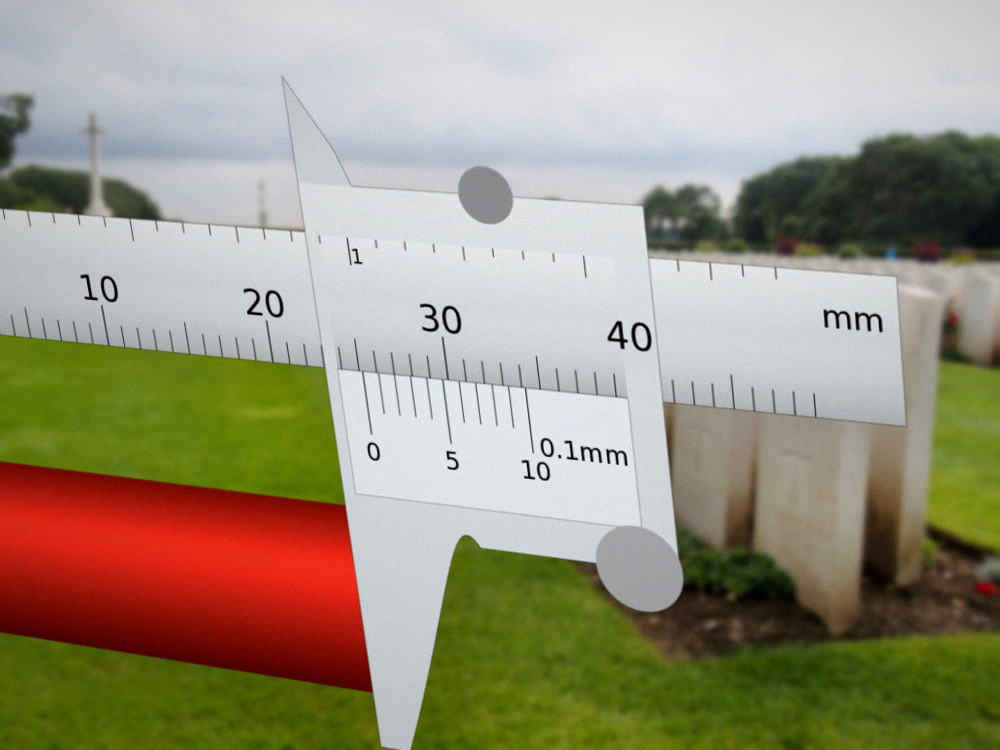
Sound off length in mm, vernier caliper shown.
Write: 25.2 mm
